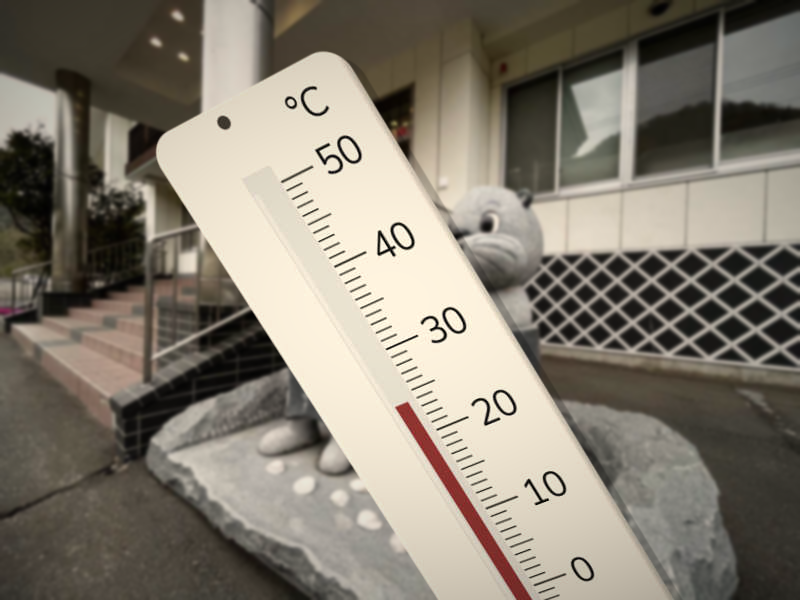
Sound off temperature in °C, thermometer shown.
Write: 24 °C
